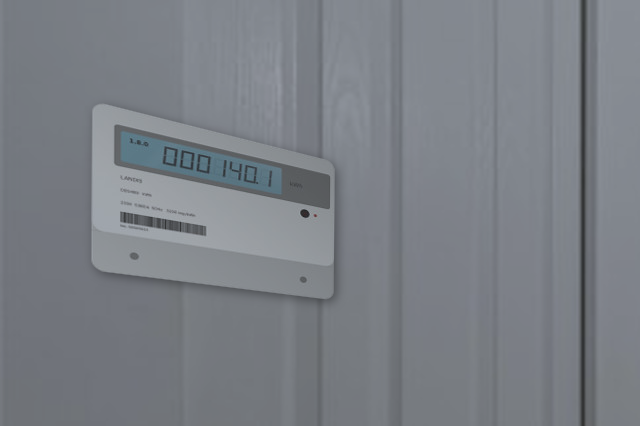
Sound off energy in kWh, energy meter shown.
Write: 140.1 kWh
